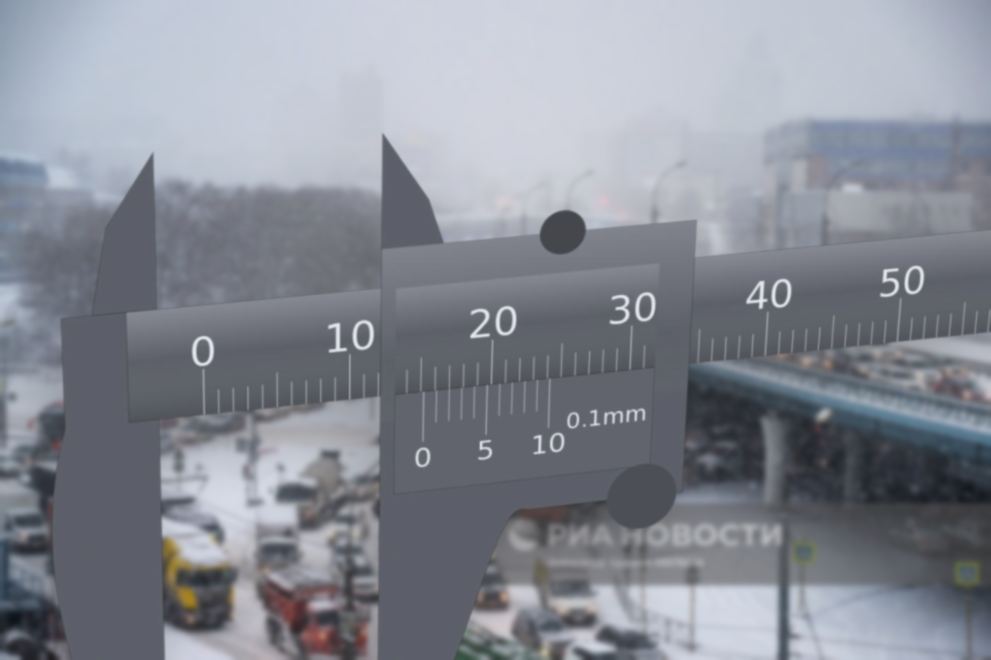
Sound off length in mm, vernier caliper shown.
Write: 15.2 mm
